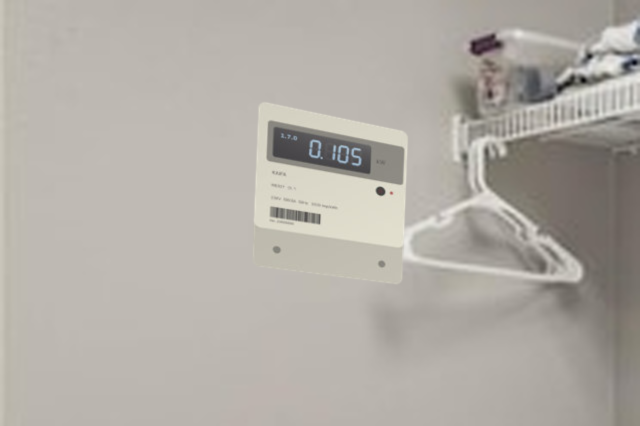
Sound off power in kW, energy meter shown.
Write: 0.105 kW
